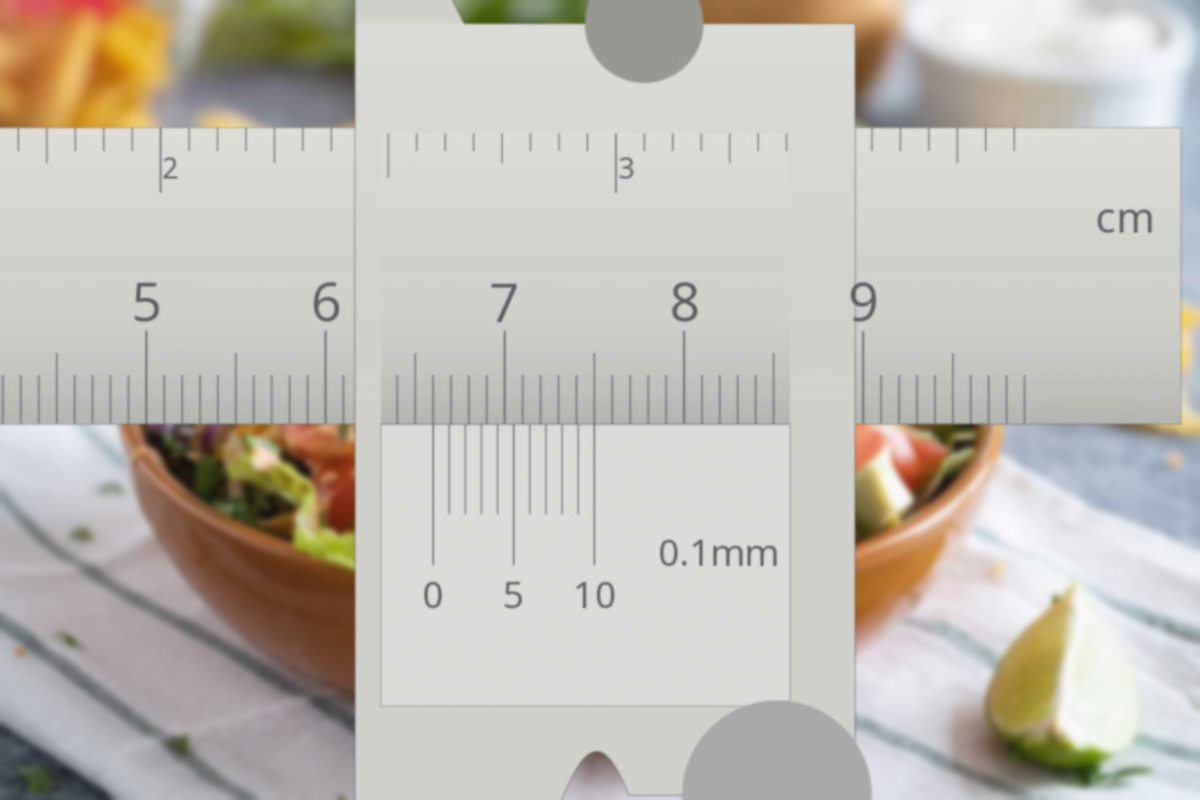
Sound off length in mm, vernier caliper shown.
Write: 66.0 mm
